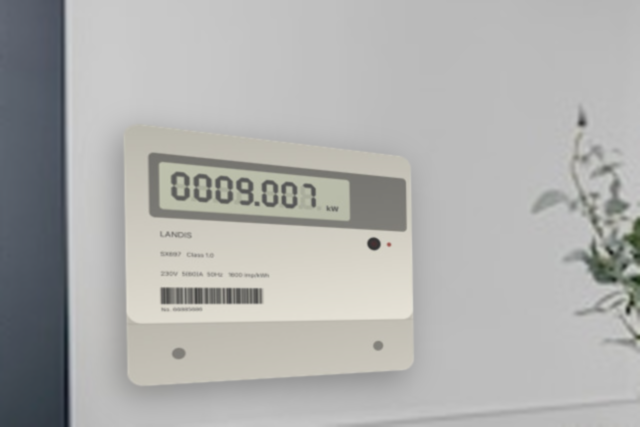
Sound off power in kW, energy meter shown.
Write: 9.007 kW
